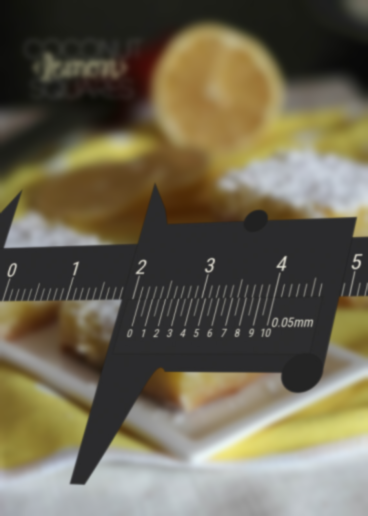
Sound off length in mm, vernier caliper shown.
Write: 21.0 mm
